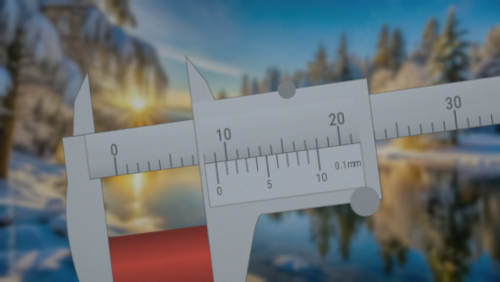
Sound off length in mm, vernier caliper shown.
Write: 9.0 mm
